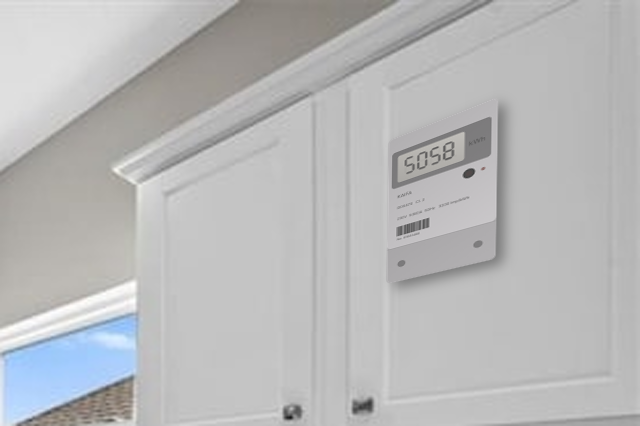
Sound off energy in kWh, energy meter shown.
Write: 5058 kWh
